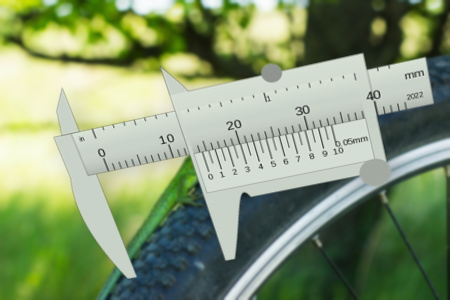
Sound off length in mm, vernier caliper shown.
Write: 14.4 mm
